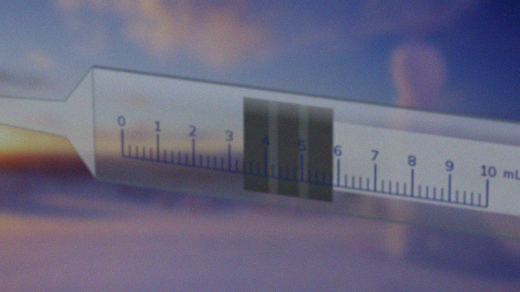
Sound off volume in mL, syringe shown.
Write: 3.4 mL
